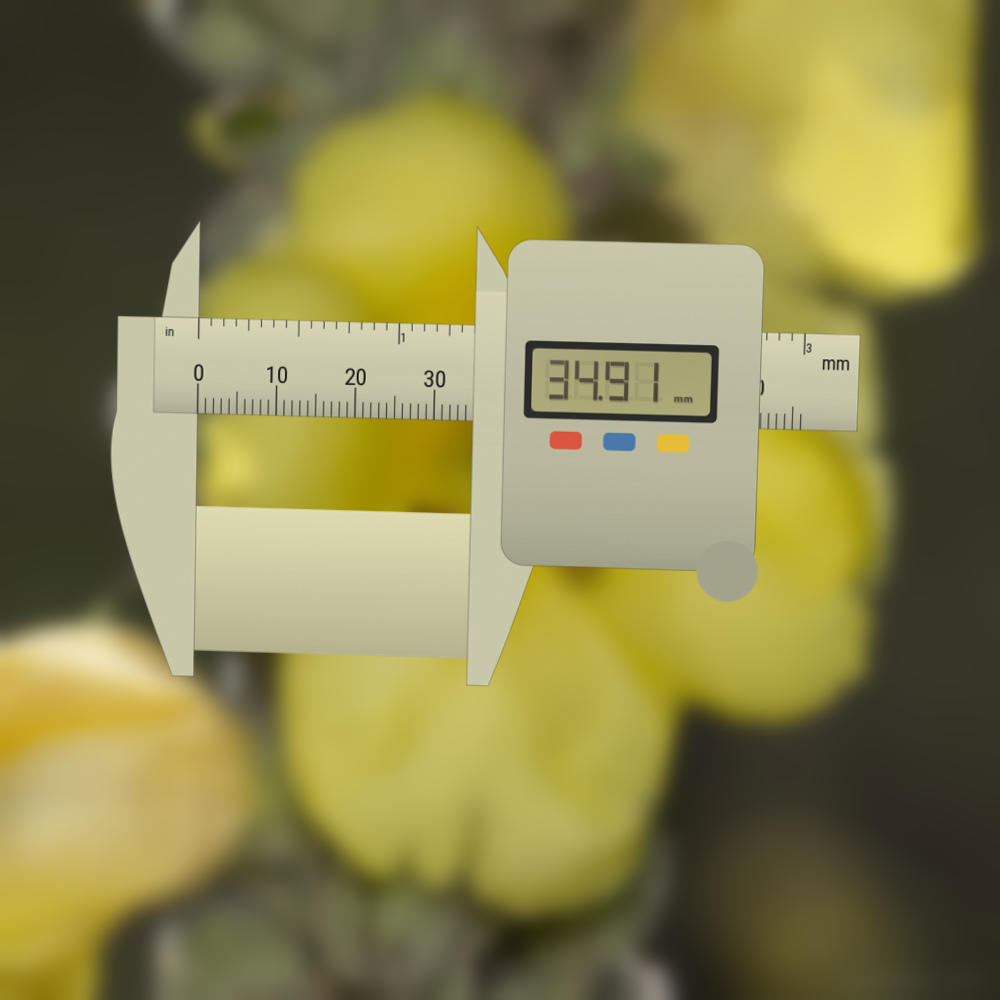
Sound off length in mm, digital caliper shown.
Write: 34.91 mm
